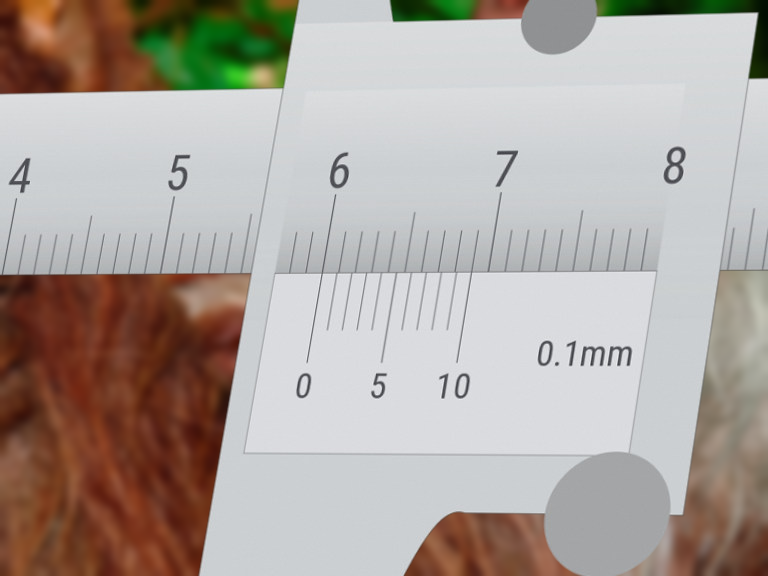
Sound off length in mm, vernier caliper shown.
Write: 60.0 mm
